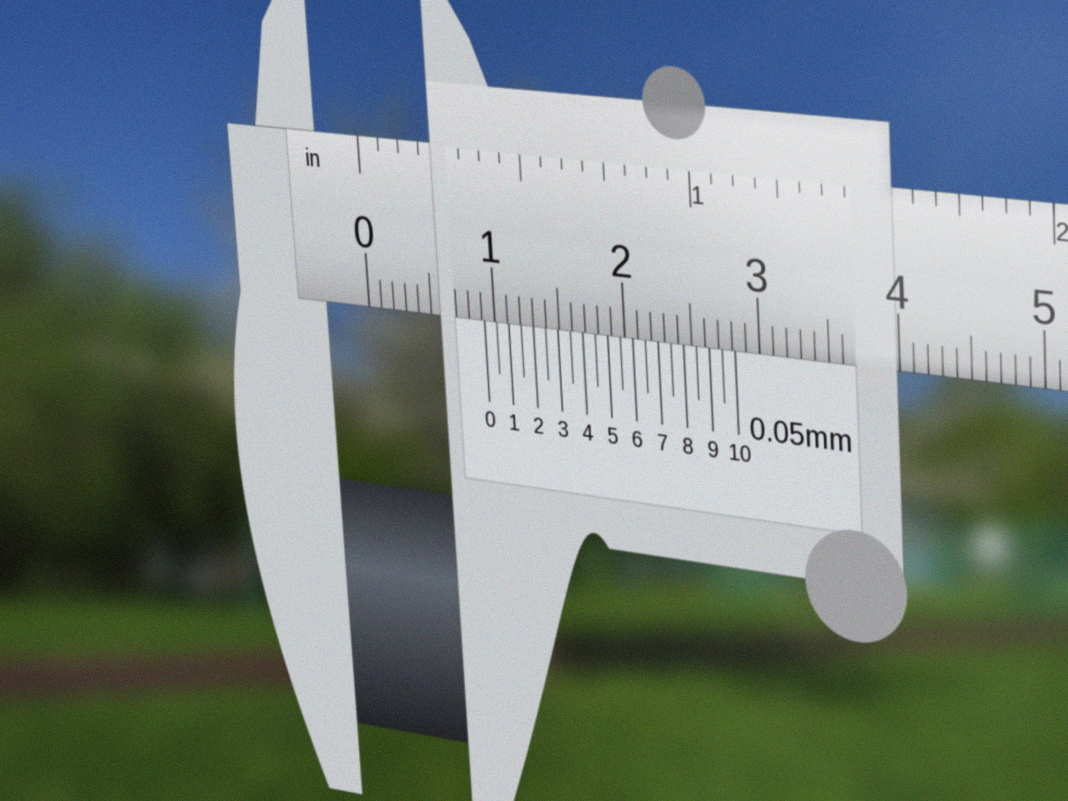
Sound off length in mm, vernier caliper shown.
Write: 9.2 mm
